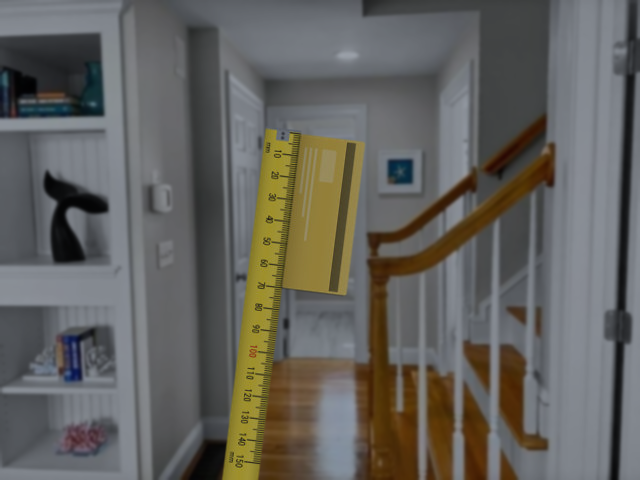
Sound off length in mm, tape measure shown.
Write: 70 mm
